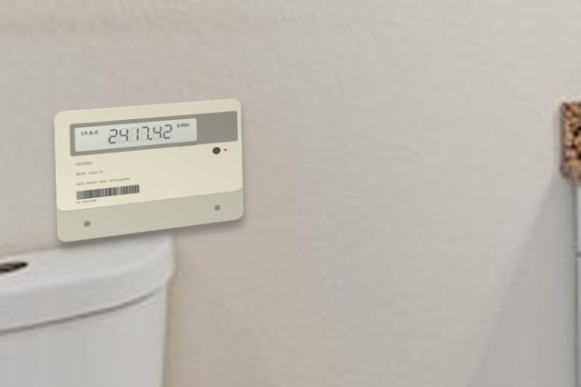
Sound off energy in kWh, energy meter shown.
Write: 2417.42 kWh
